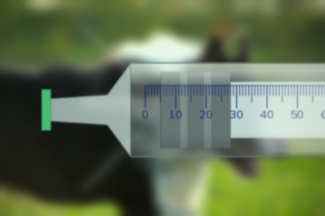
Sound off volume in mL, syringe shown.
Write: 5 mL
